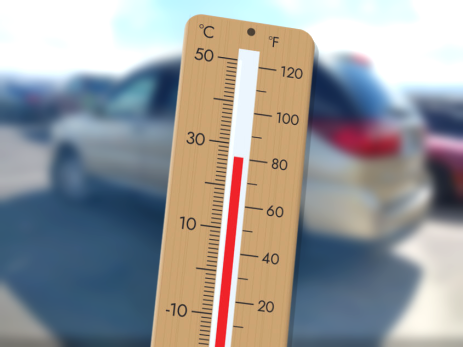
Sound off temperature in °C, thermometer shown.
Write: 27 °C
